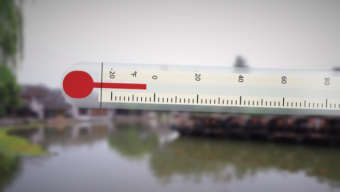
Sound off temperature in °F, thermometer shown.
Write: -4 °F
